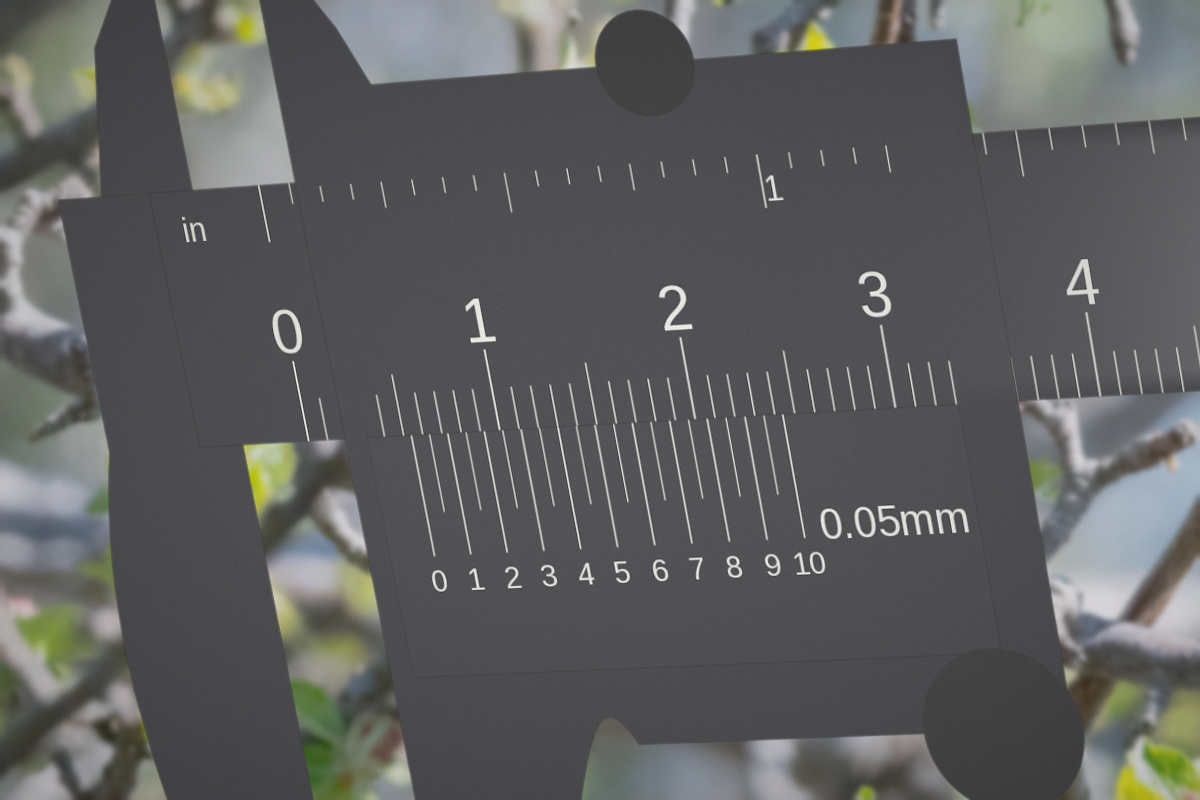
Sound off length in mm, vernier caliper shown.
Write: 5.4 mm
